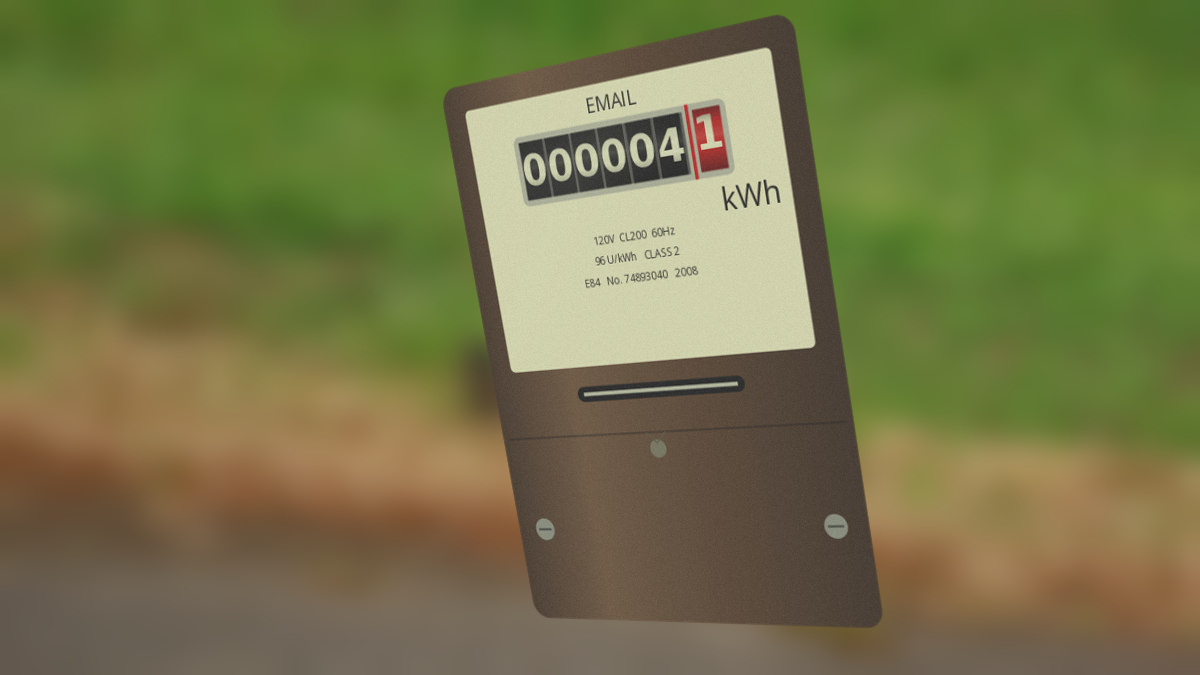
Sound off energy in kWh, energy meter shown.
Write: 4.1 kWh
